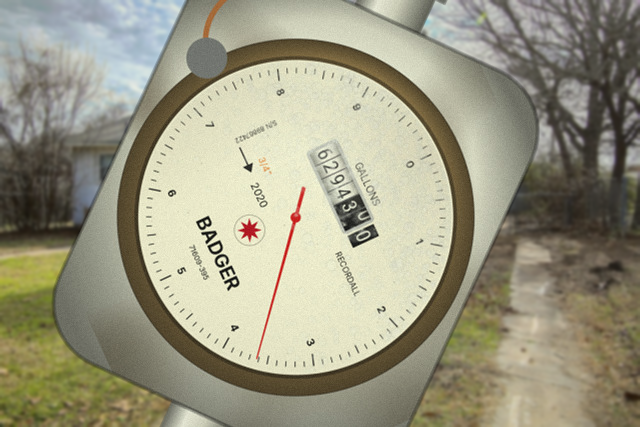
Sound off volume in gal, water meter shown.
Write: 6294303.6 gal
